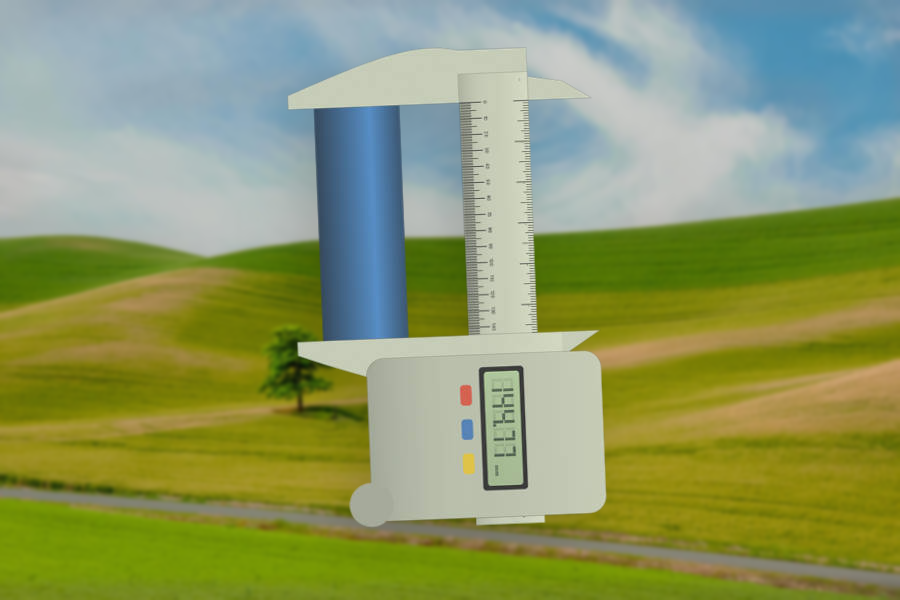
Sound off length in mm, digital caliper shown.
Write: 144.77 mm
